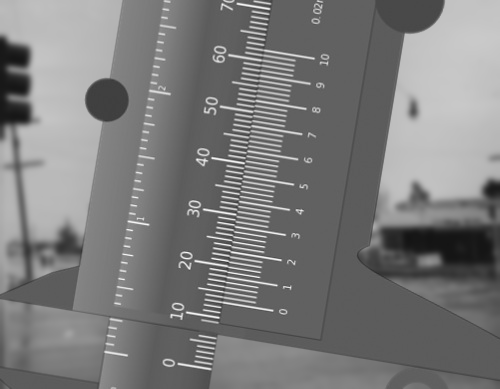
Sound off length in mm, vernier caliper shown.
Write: 13.0 mm
